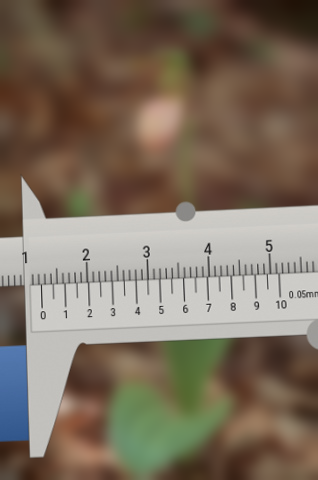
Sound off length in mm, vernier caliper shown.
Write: 12.4 mm
